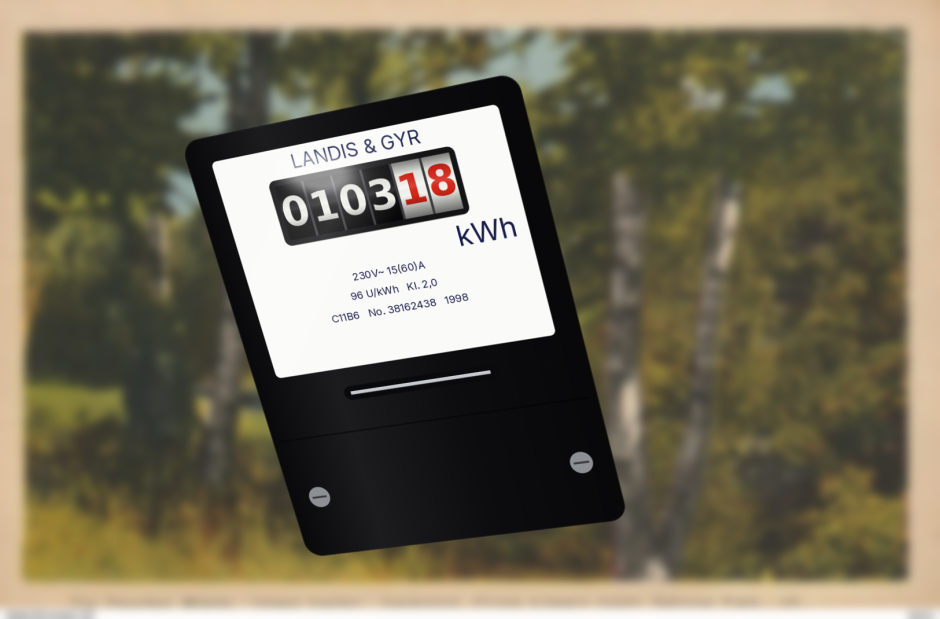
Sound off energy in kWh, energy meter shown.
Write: 103.18 kWh
